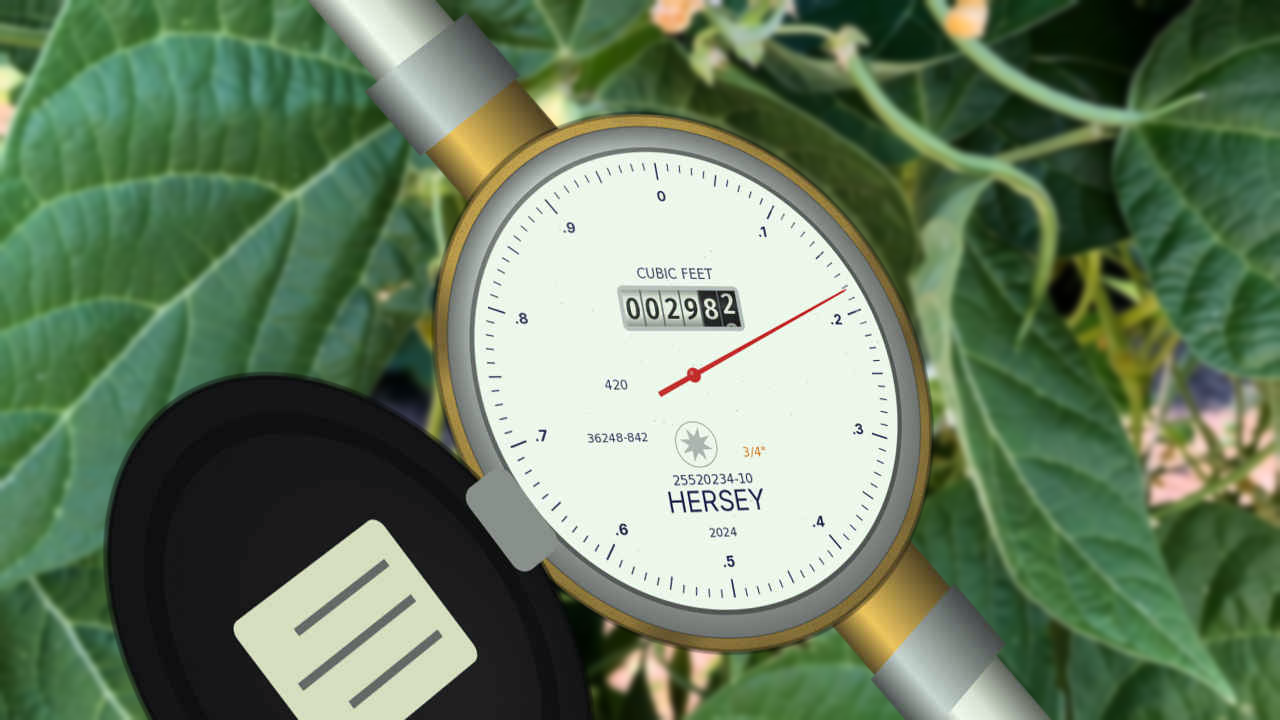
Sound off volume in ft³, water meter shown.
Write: 2982.18 ft³
